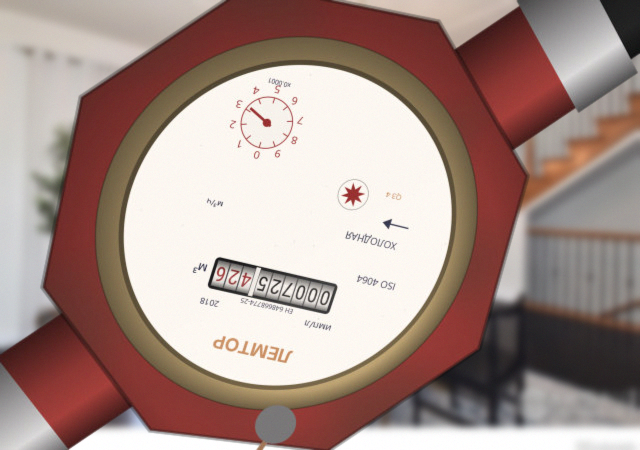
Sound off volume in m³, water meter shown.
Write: 725.4263 m³
